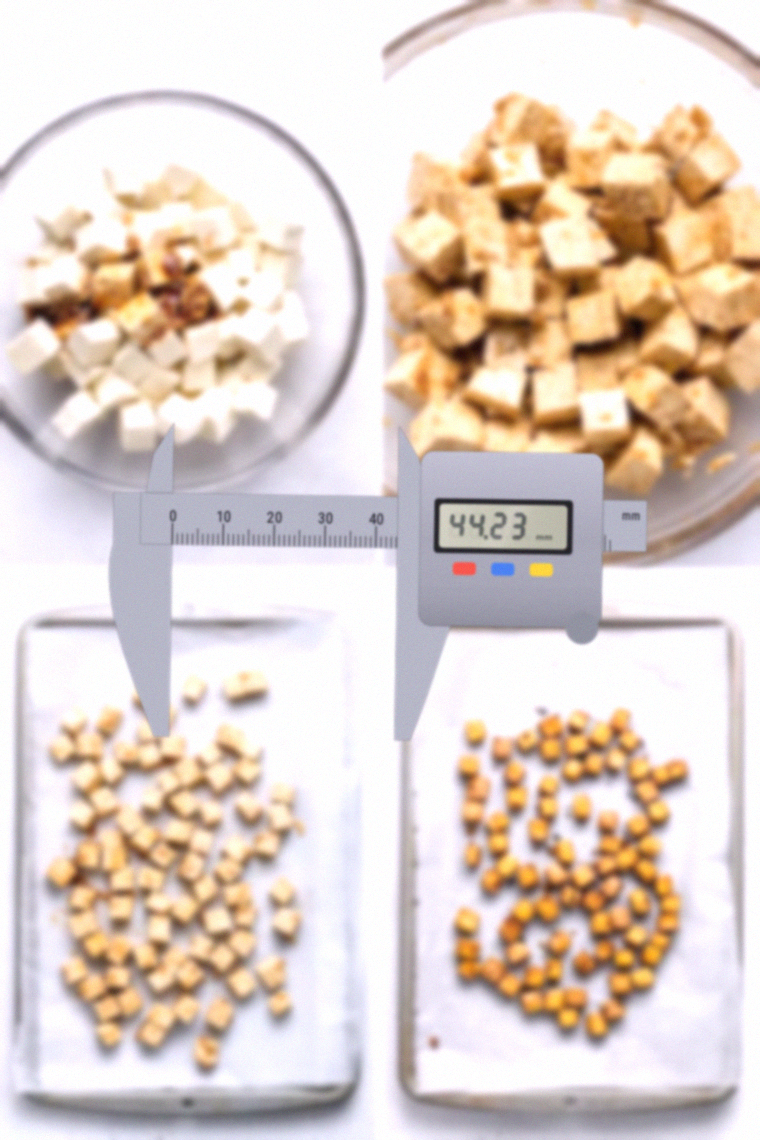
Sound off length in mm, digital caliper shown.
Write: 44.23 mm
